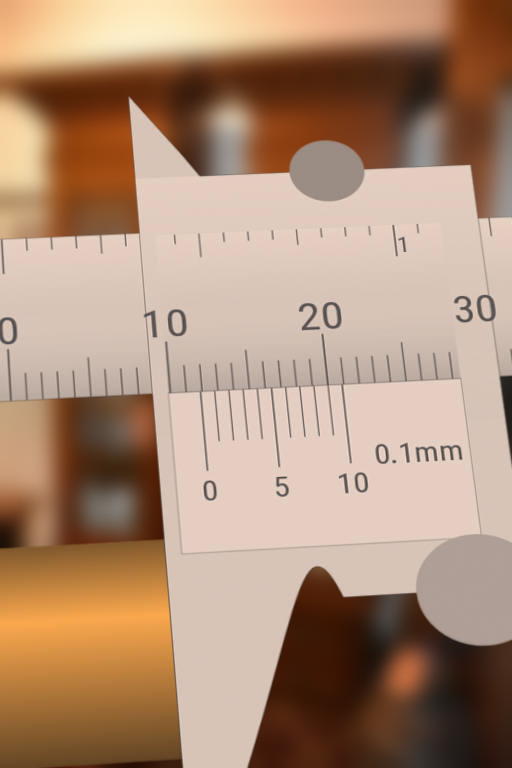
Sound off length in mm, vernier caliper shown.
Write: 11.9 mm
